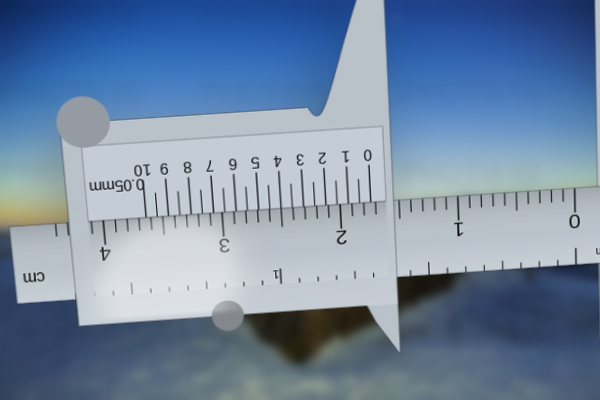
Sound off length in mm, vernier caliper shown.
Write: 17.4 mm
